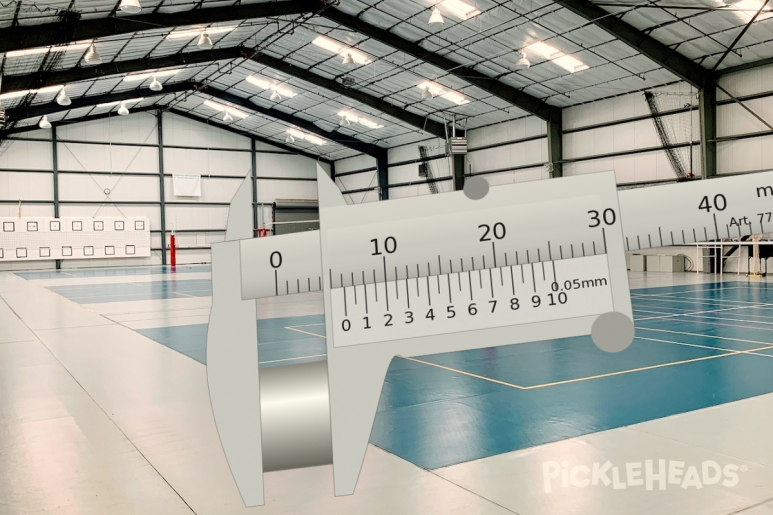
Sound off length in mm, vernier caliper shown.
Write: 6.2 mm
